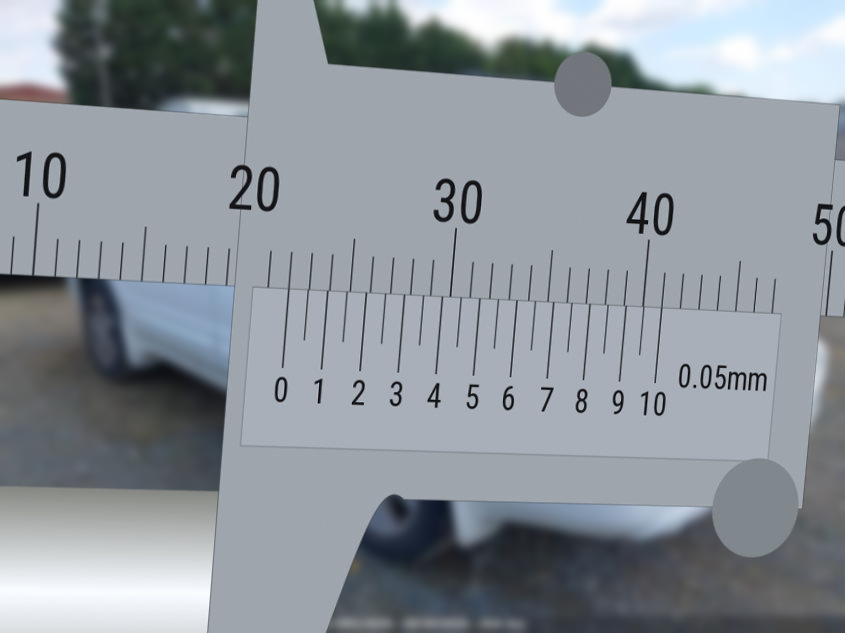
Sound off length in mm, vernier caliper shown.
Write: 22.0 mm
